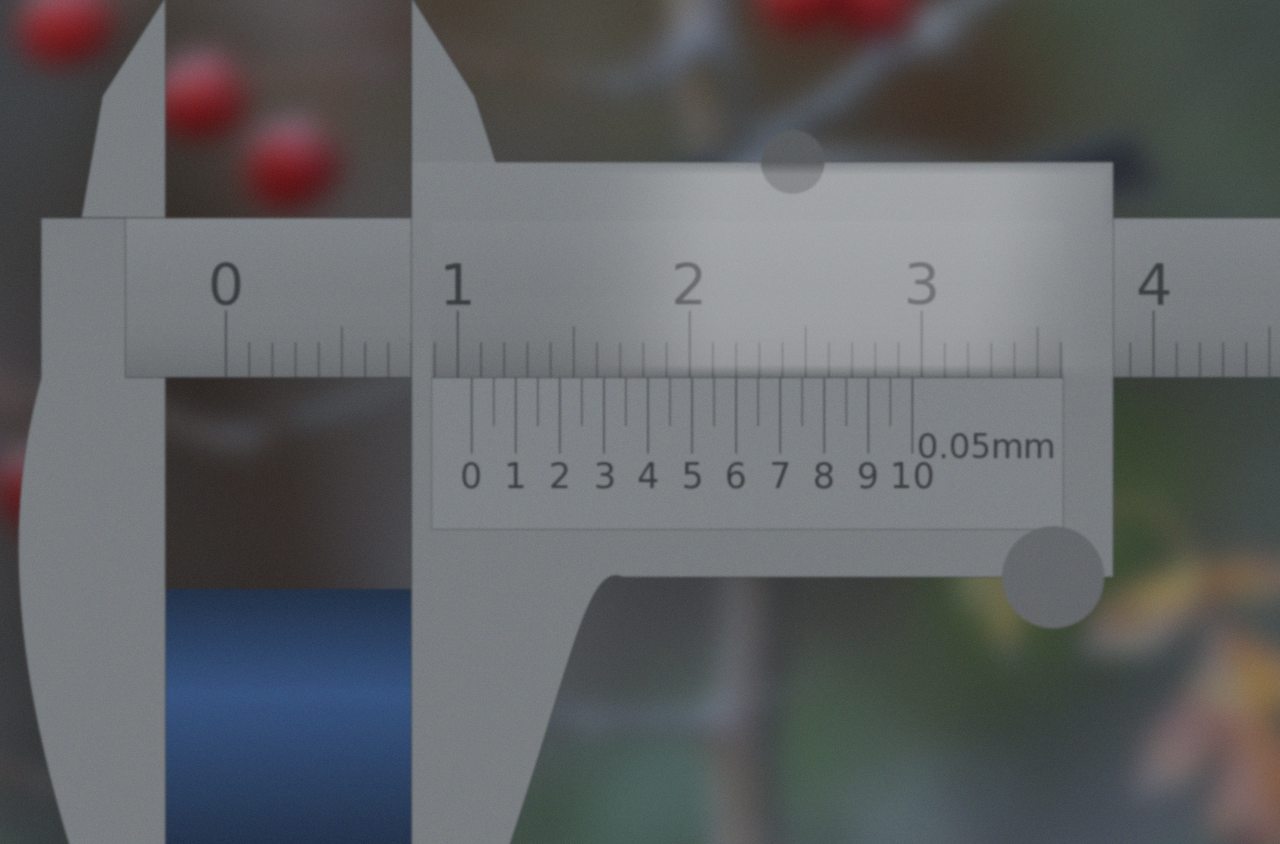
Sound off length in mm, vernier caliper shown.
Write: 10.6 mm
